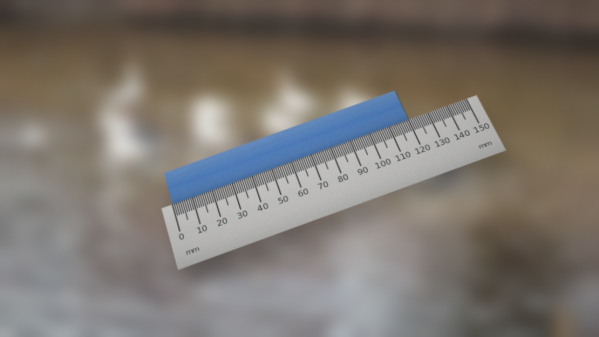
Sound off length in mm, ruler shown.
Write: 120 mm
